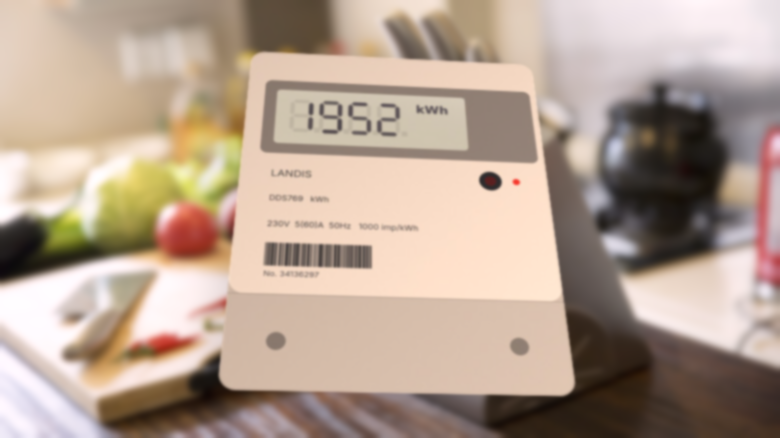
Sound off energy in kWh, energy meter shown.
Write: 1952 kWh
